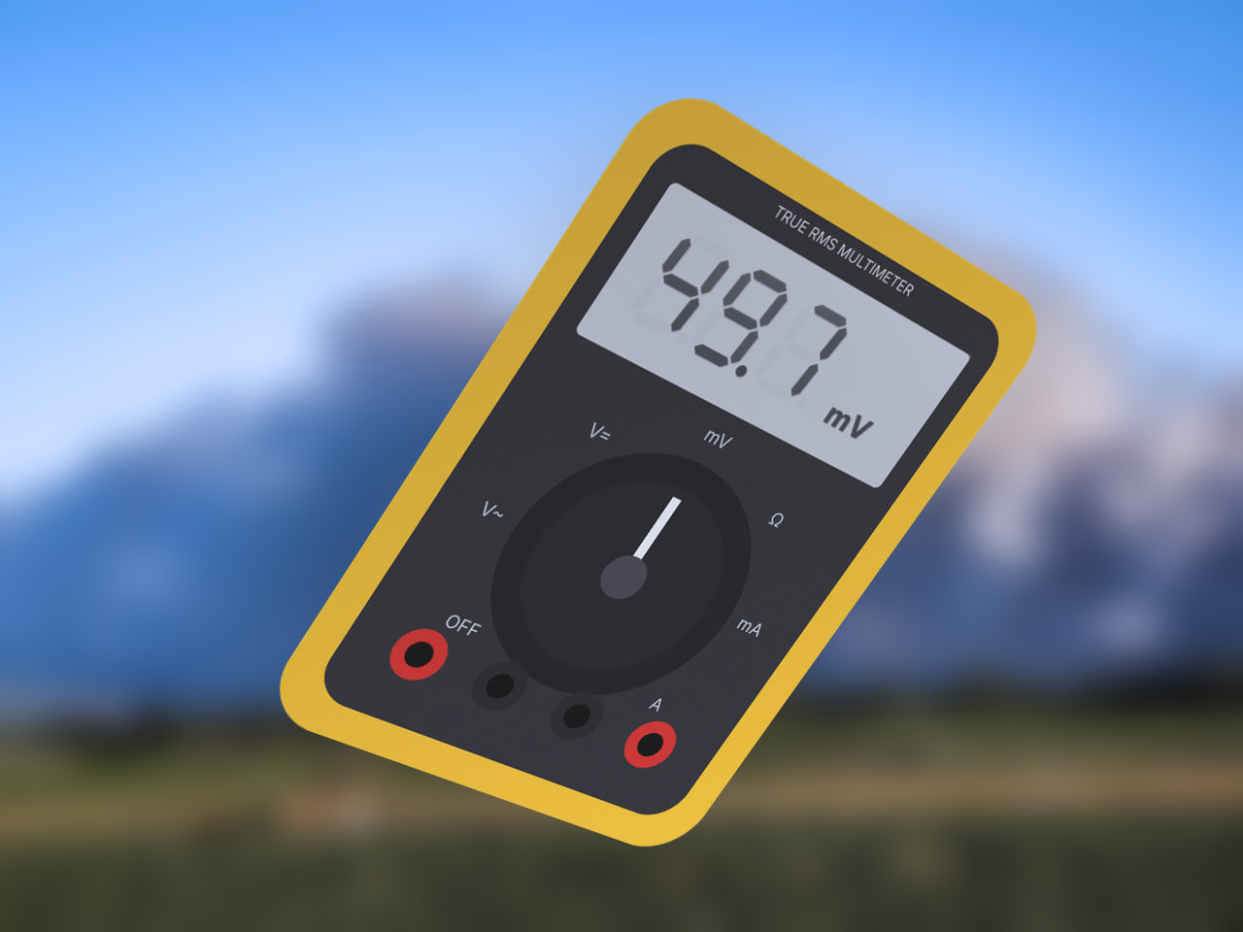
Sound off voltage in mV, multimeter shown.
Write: 49.7 mV
